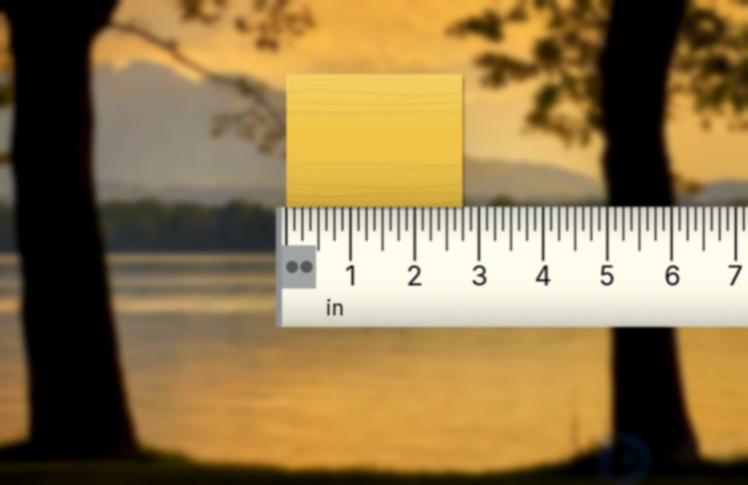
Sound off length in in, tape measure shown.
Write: 2.75 in
